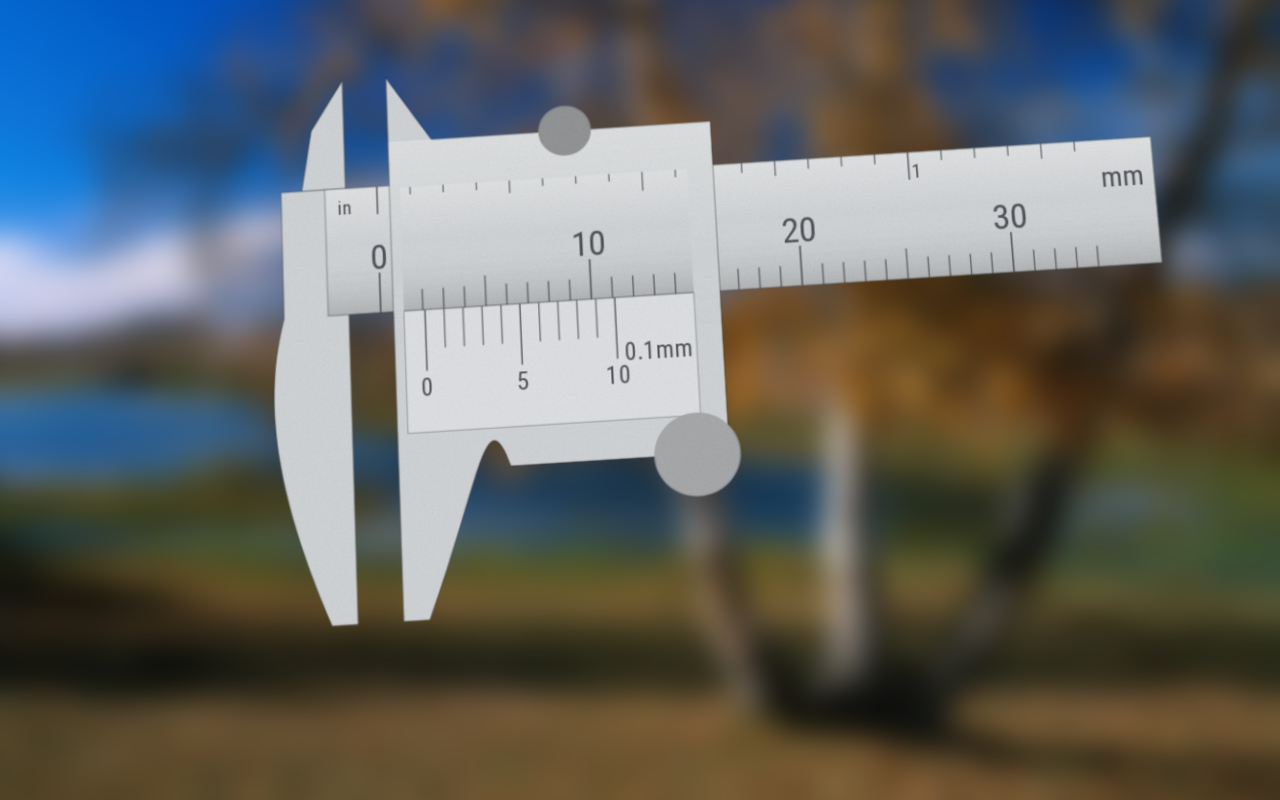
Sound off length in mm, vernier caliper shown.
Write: 2.1 mm
